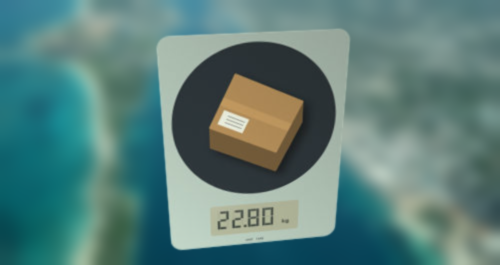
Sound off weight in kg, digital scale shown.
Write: 22.80 kg
